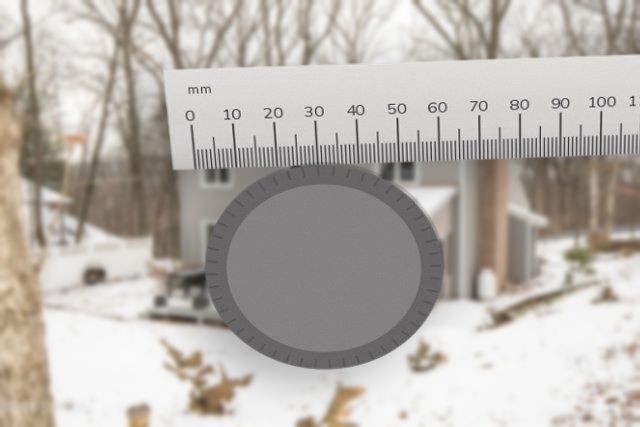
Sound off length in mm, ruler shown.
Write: 60 mm
